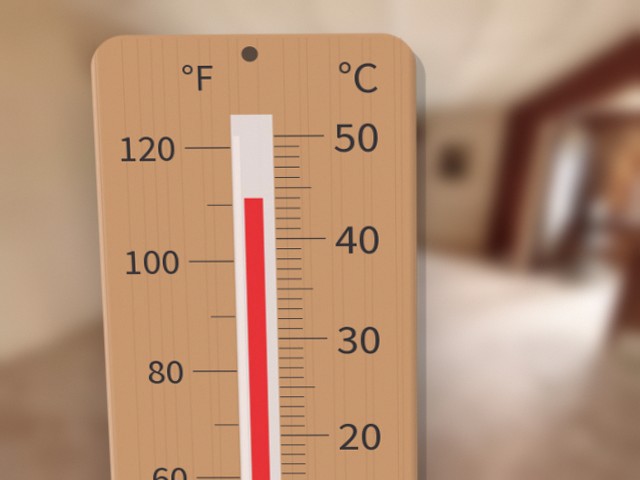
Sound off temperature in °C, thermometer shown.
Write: 44 °C
